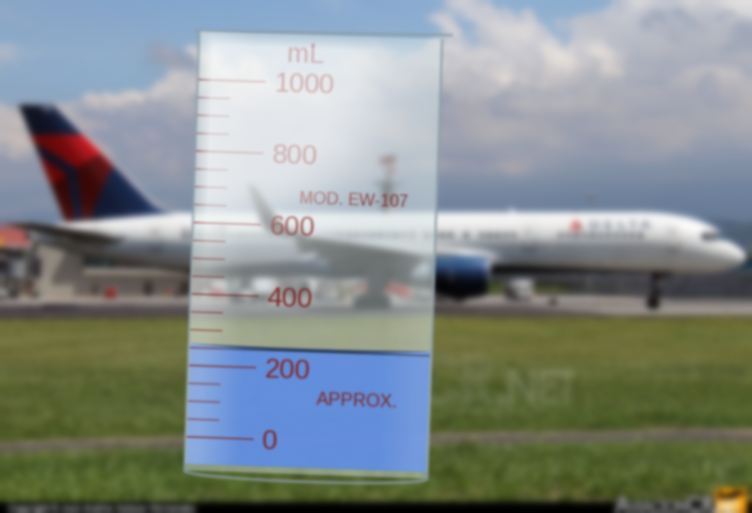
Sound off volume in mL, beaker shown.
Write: 250 mL
